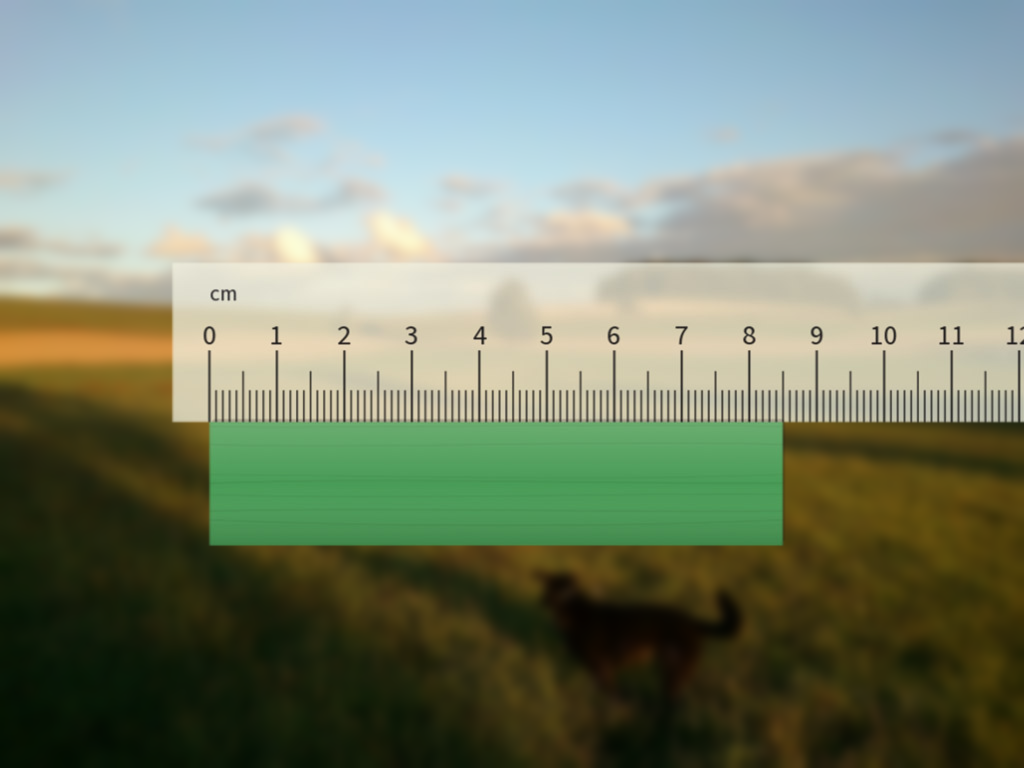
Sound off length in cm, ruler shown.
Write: 8.5 cm
